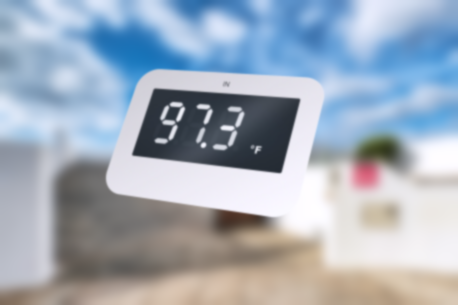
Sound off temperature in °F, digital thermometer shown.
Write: 97.3 °F
